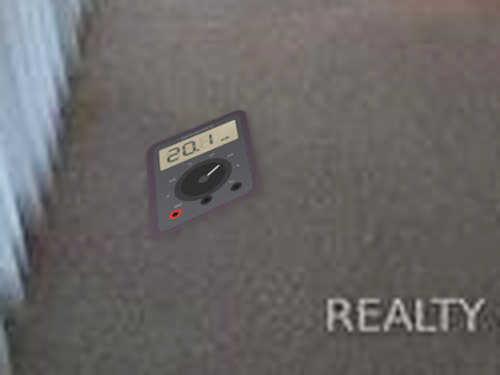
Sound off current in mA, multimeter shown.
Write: 20.1 mA
